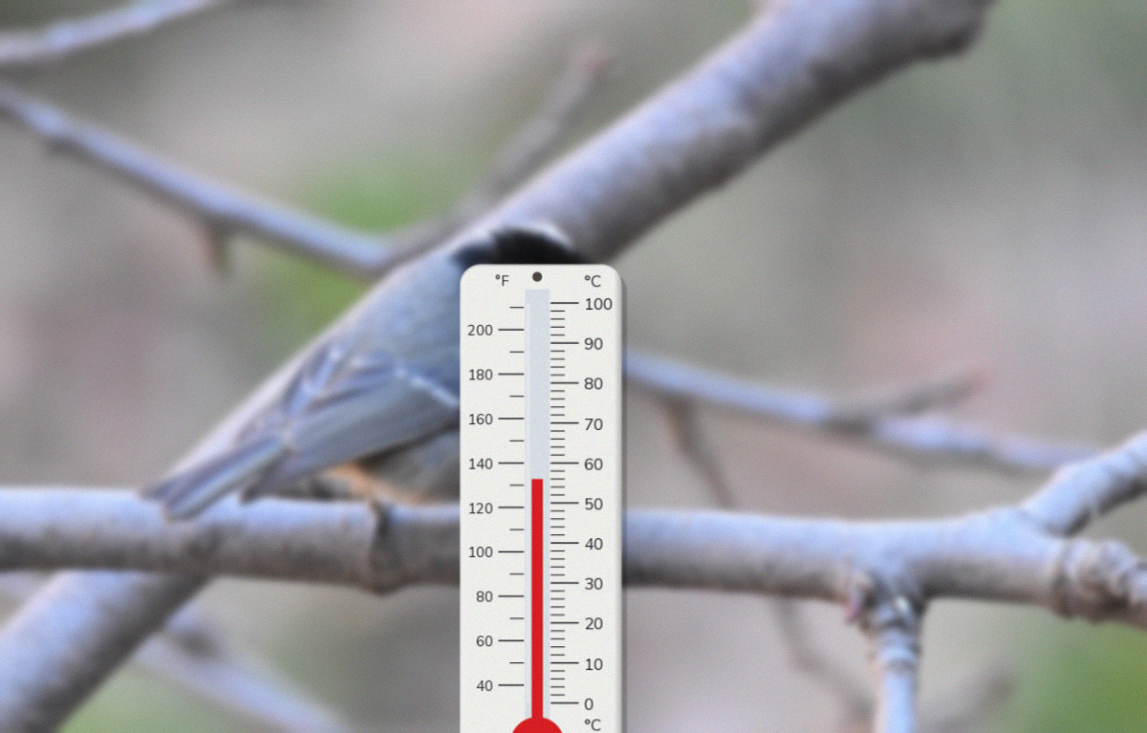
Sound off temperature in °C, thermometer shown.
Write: 56 °C
